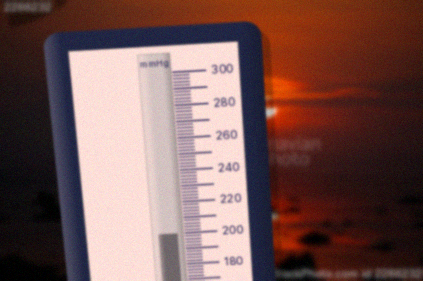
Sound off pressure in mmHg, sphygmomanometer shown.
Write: 200 mmHg
